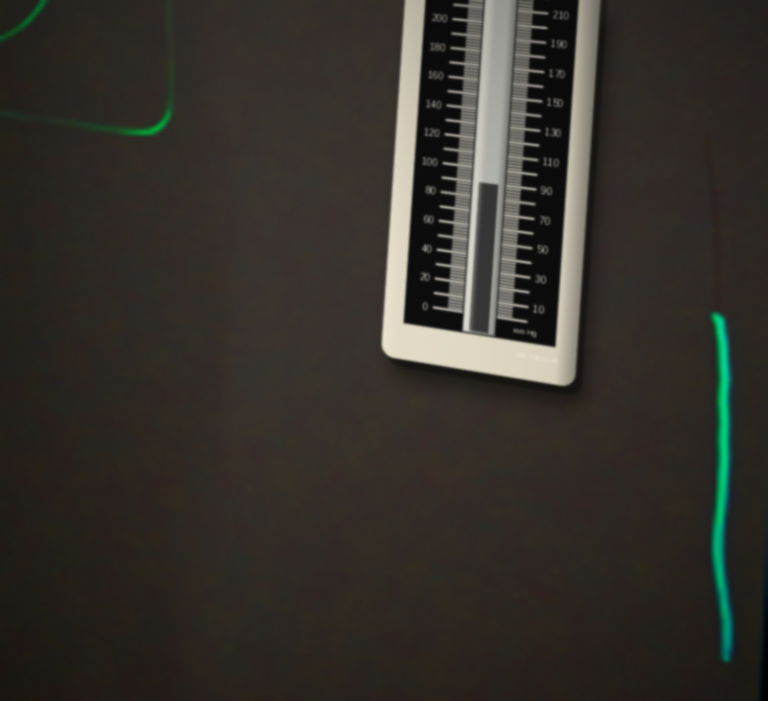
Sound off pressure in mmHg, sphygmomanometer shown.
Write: 90 mmHg
